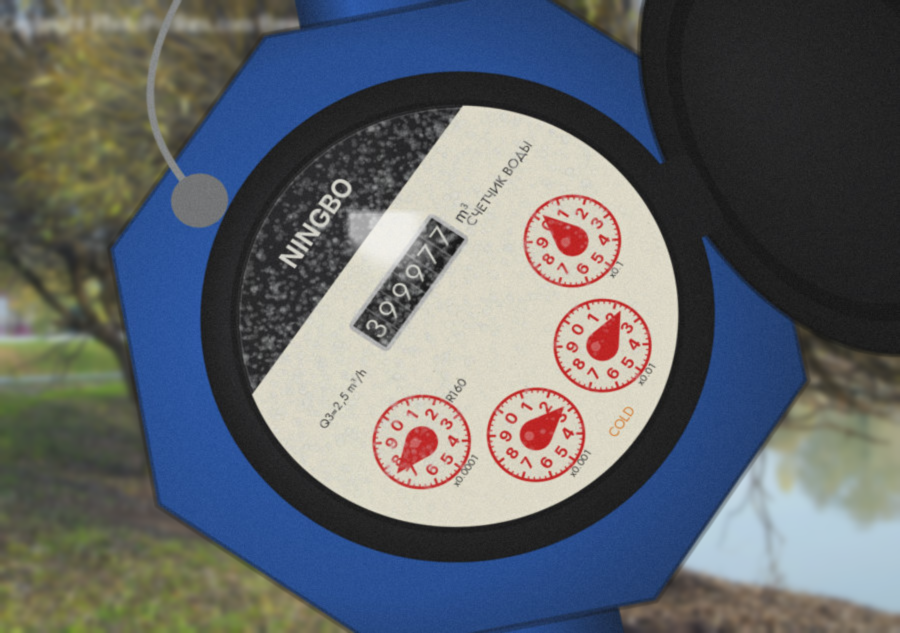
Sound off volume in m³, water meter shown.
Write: 399977.0227 m³
